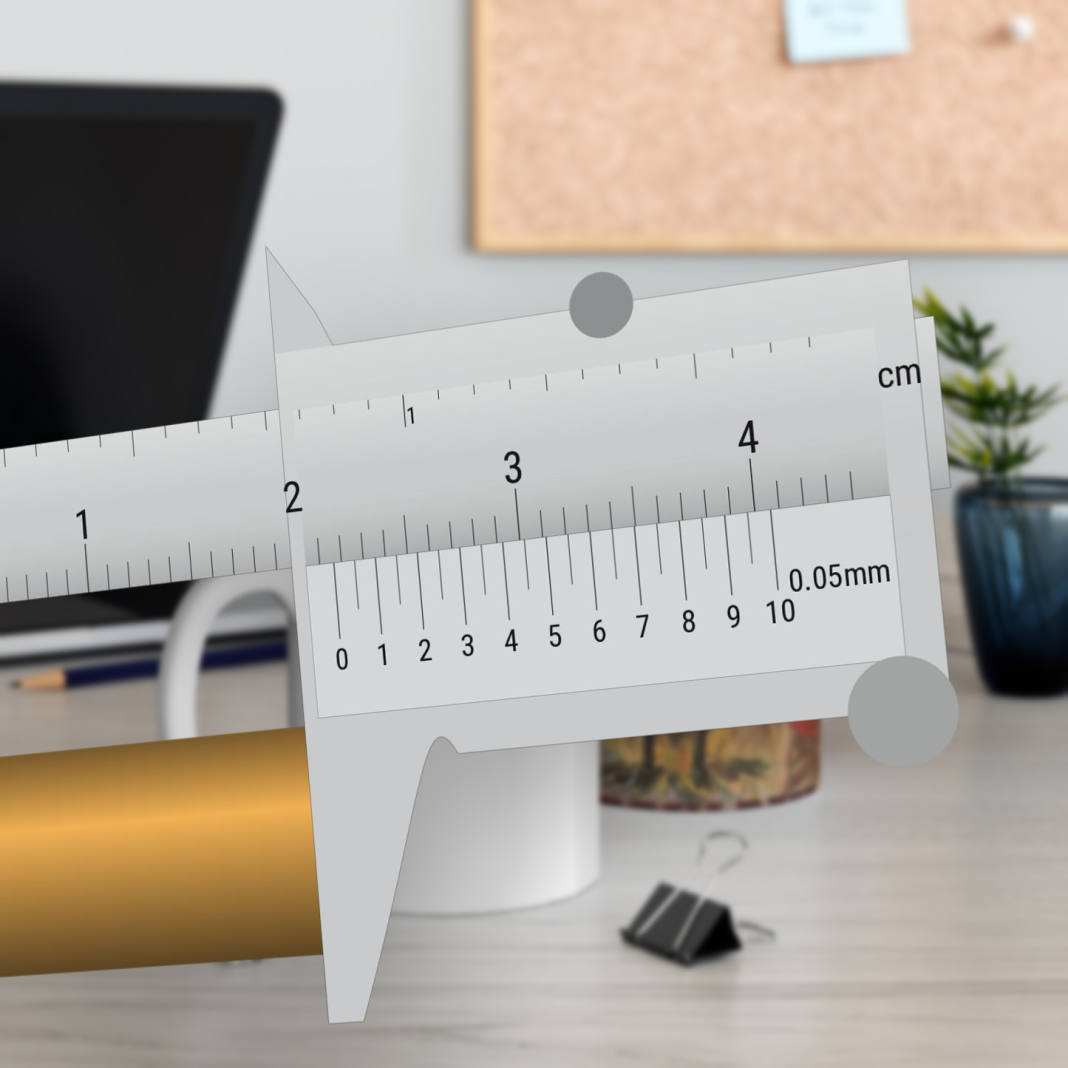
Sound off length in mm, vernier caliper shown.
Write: 21.65 mm
